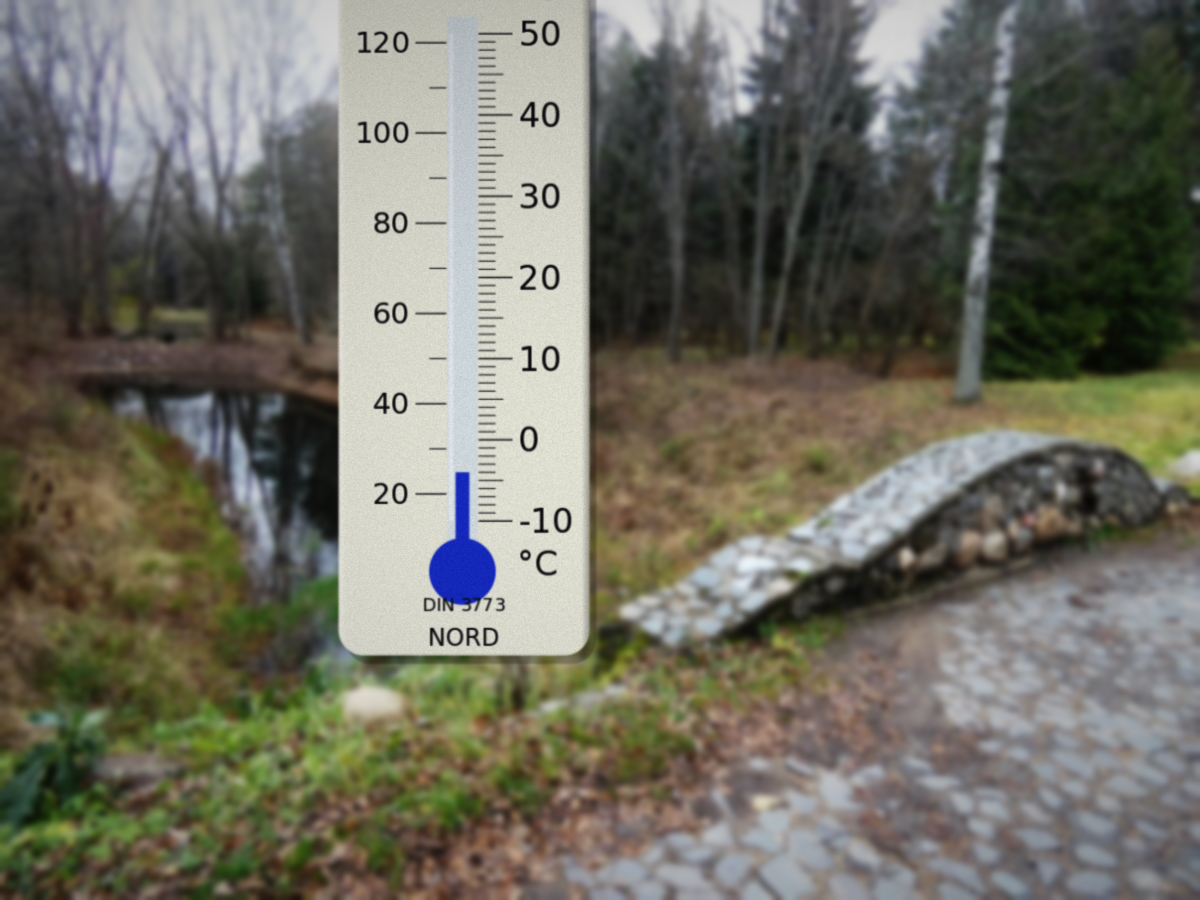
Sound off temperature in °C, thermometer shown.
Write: -4 °C
